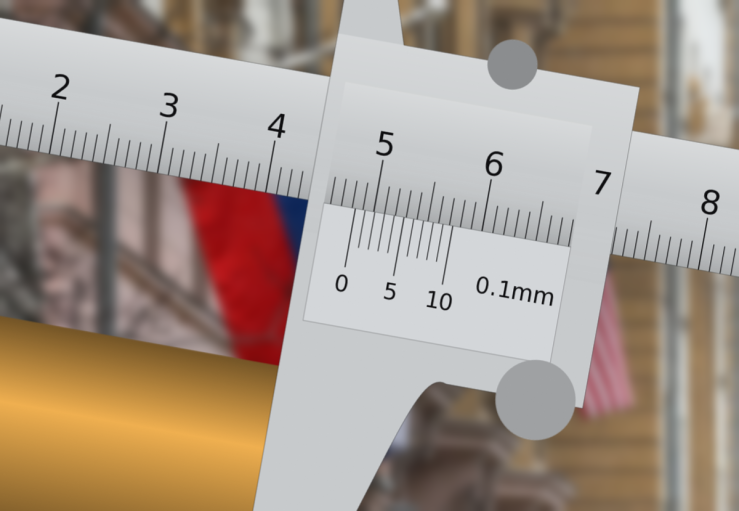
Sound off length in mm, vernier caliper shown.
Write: 48.3 mm
